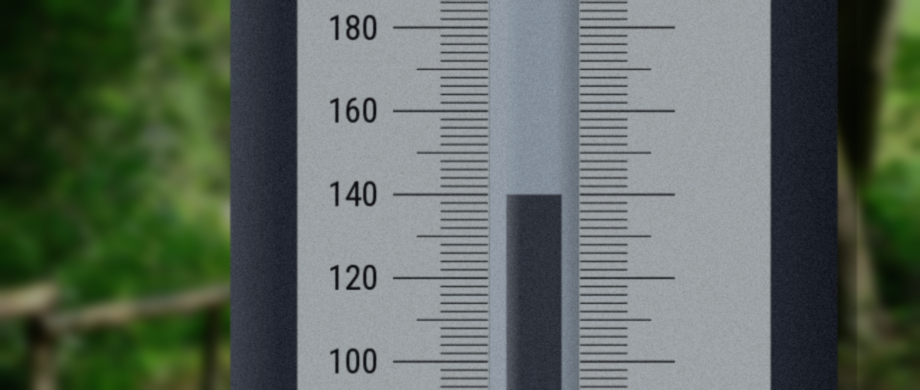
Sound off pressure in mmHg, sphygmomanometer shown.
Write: 140 mmHg
